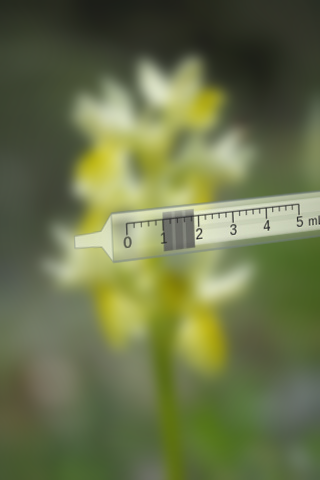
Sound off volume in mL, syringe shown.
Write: 1 mL
